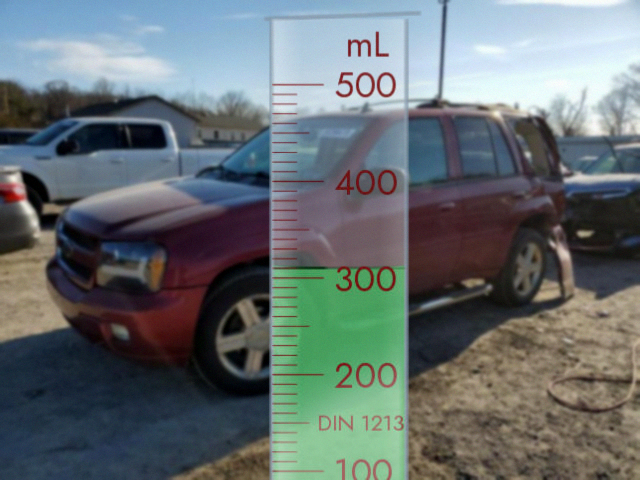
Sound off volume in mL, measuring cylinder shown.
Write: 310 mL
